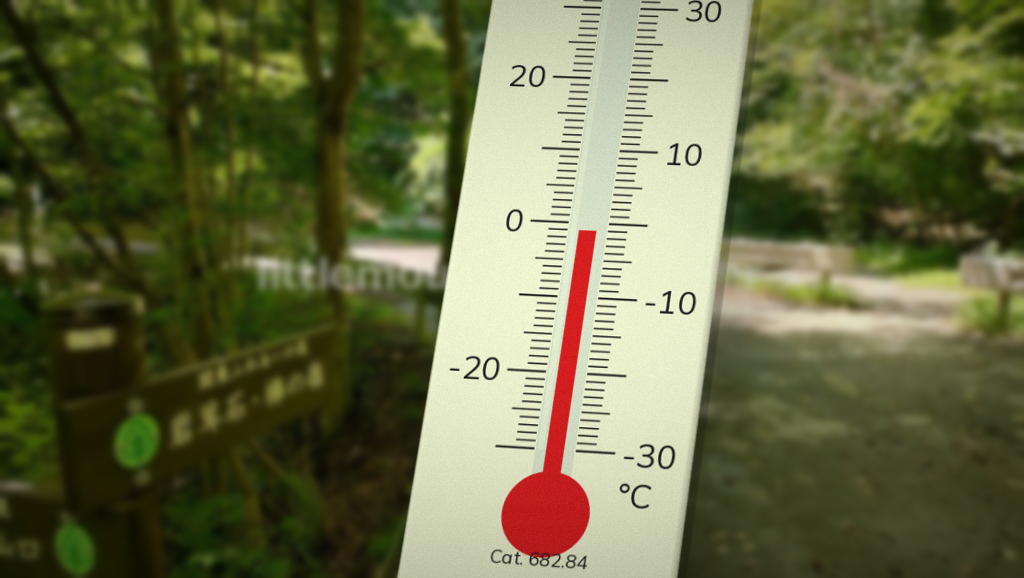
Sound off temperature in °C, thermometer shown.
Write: -1 °C
